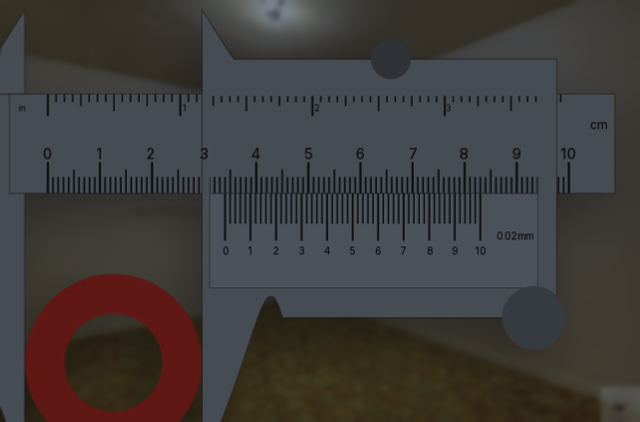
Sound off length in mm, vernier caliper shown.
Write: 34.0 mm
